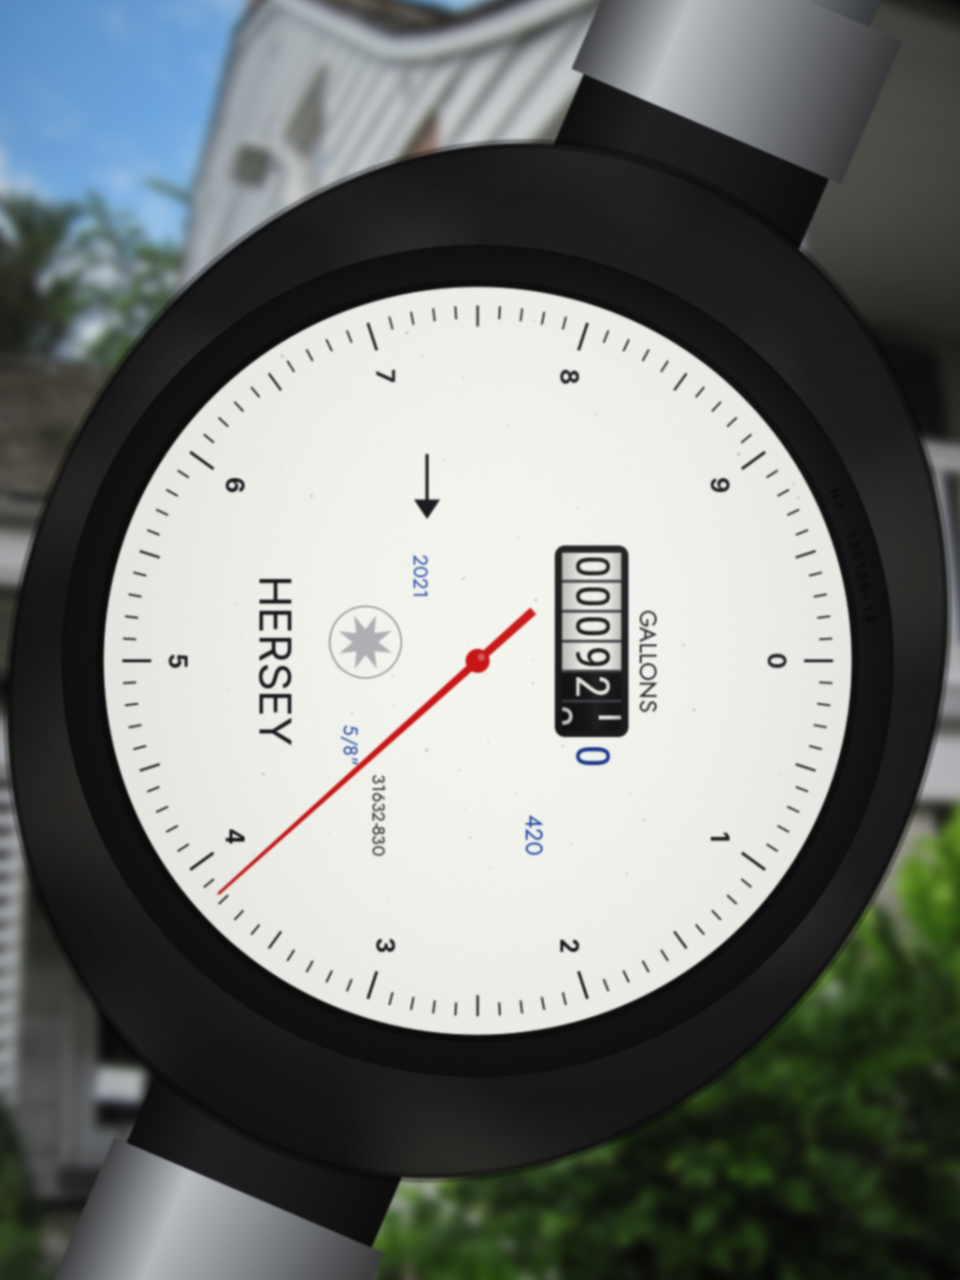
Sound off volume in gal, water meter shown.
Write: 9213.8 gal
